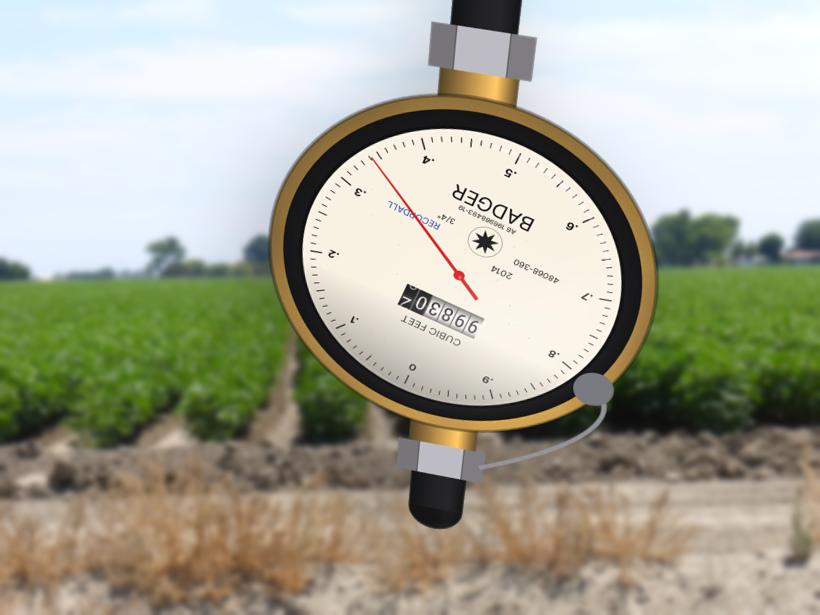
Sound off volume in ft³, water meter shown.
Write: 998302.34 ft³
